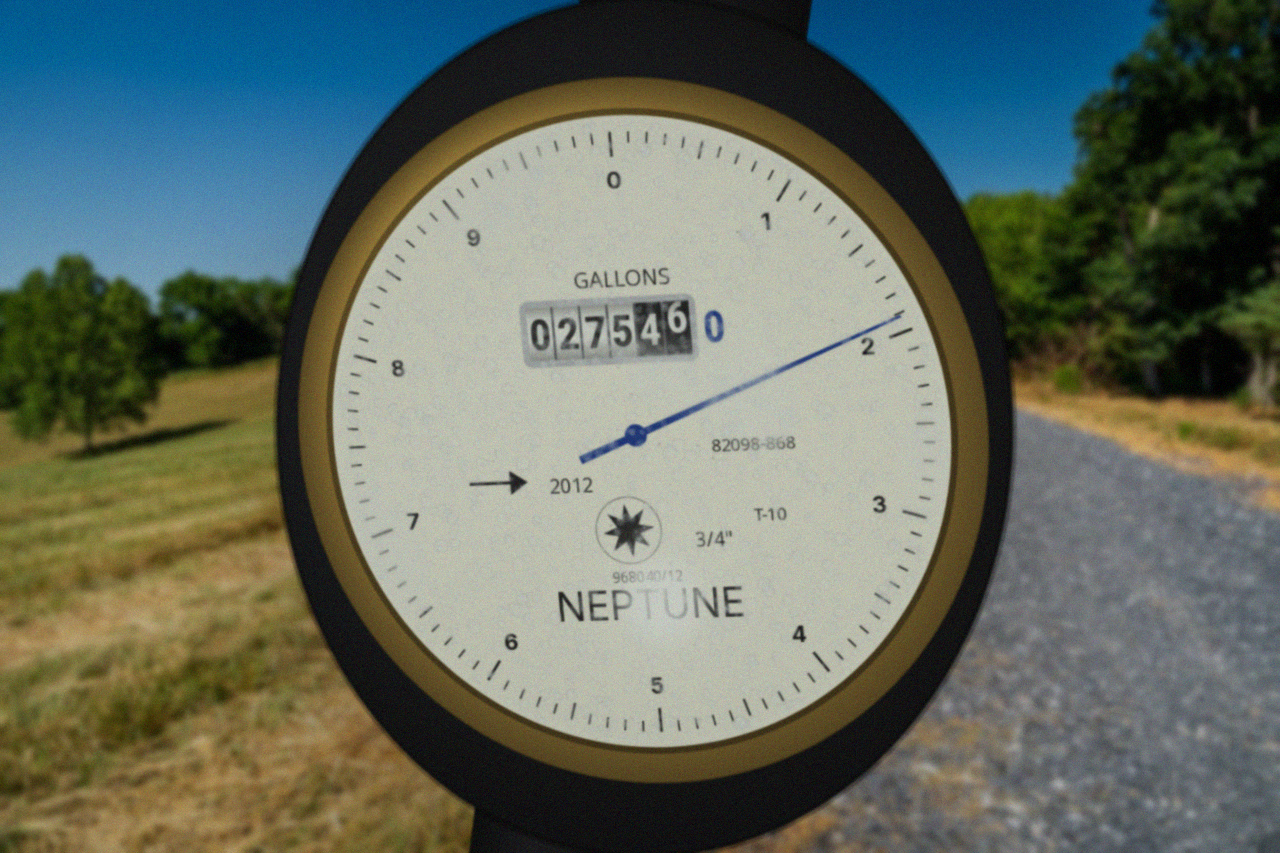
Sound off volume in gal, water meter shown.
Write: 275461.9 gal
